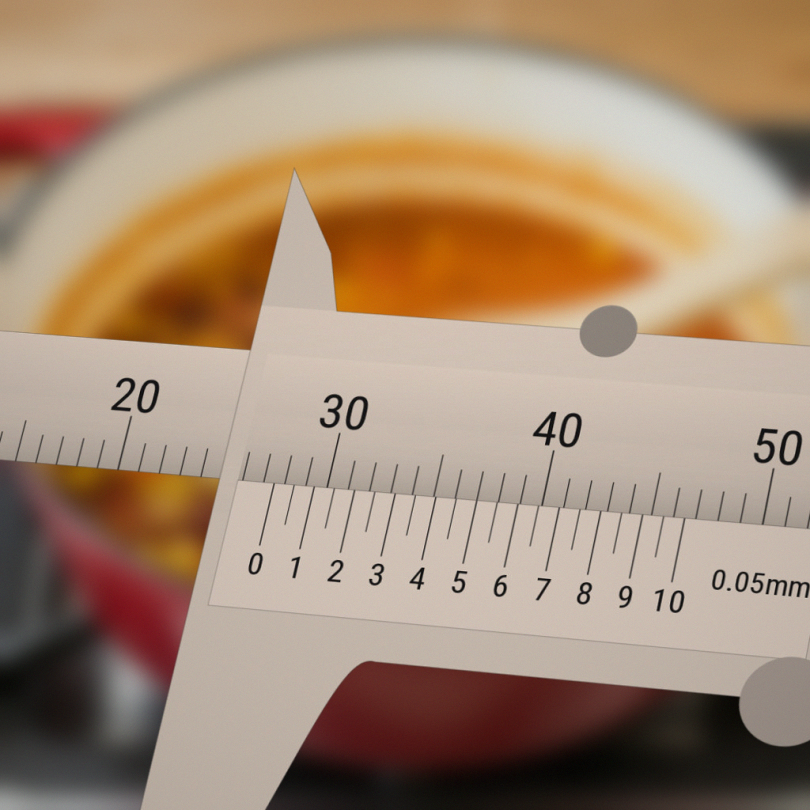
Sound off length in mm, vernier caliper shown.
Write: 27.50 mm
